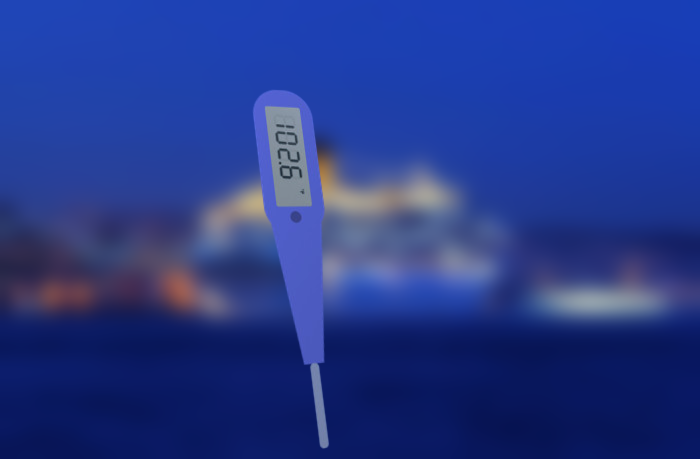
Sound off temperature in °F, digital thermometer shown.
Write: 102.6 °F
